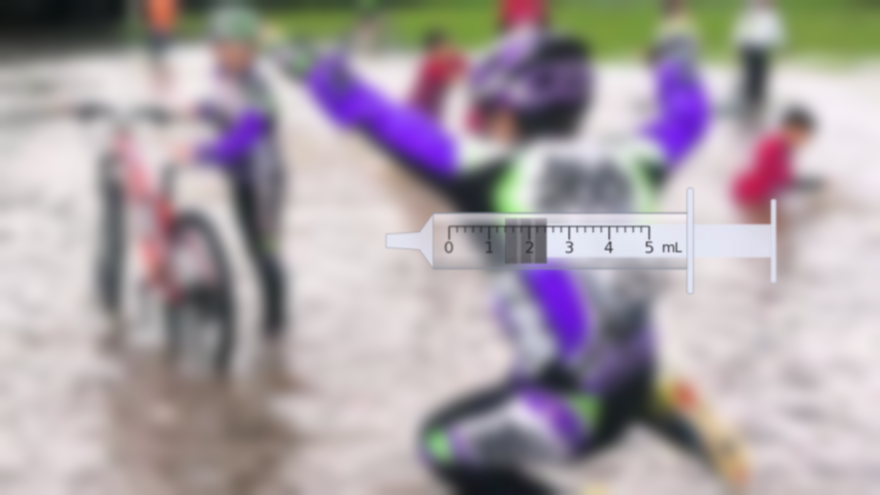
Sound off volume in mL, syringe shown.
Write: 1.4 mL
